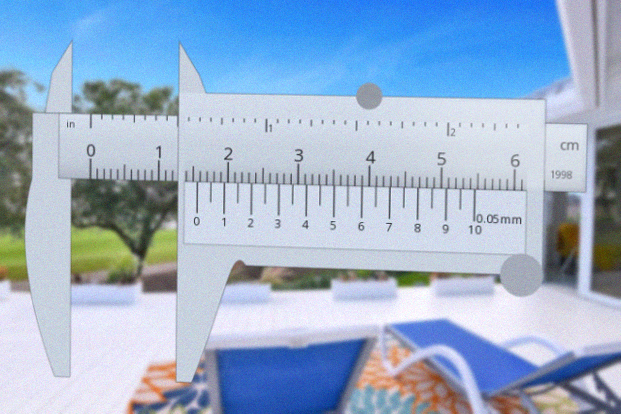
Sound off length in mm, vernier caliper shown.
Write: 15.6 mm
